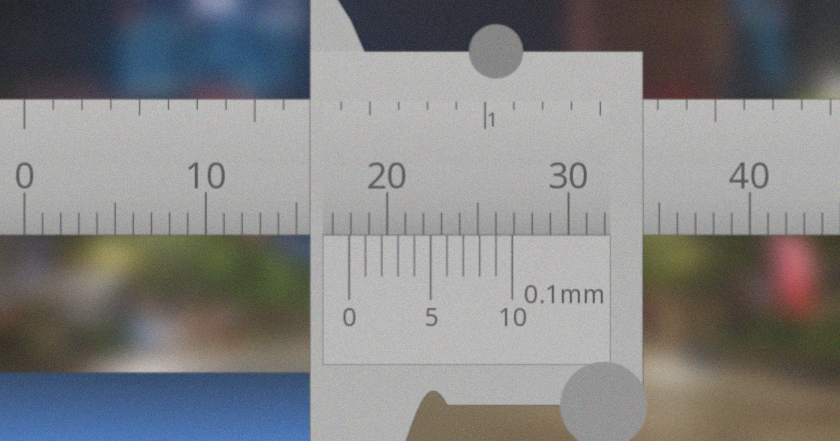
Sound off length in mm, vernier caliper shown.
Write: 17.9 mm
